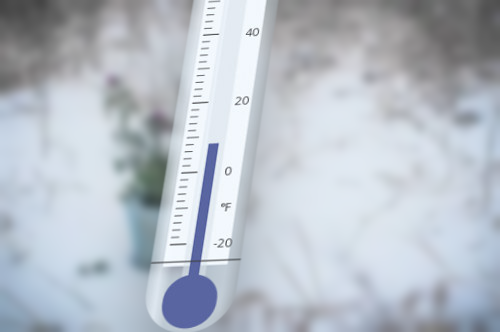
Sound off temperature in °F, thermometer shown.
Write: 8 °F
